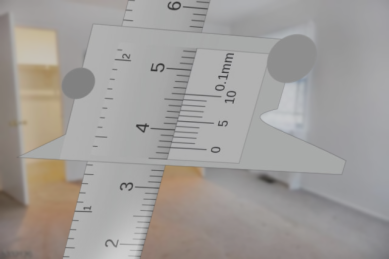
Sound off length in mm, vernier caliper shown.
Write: 37.0 mm
